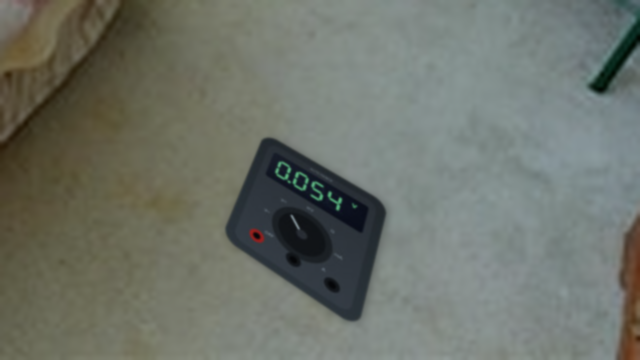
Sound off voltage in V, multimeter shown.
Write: 0.054 V
